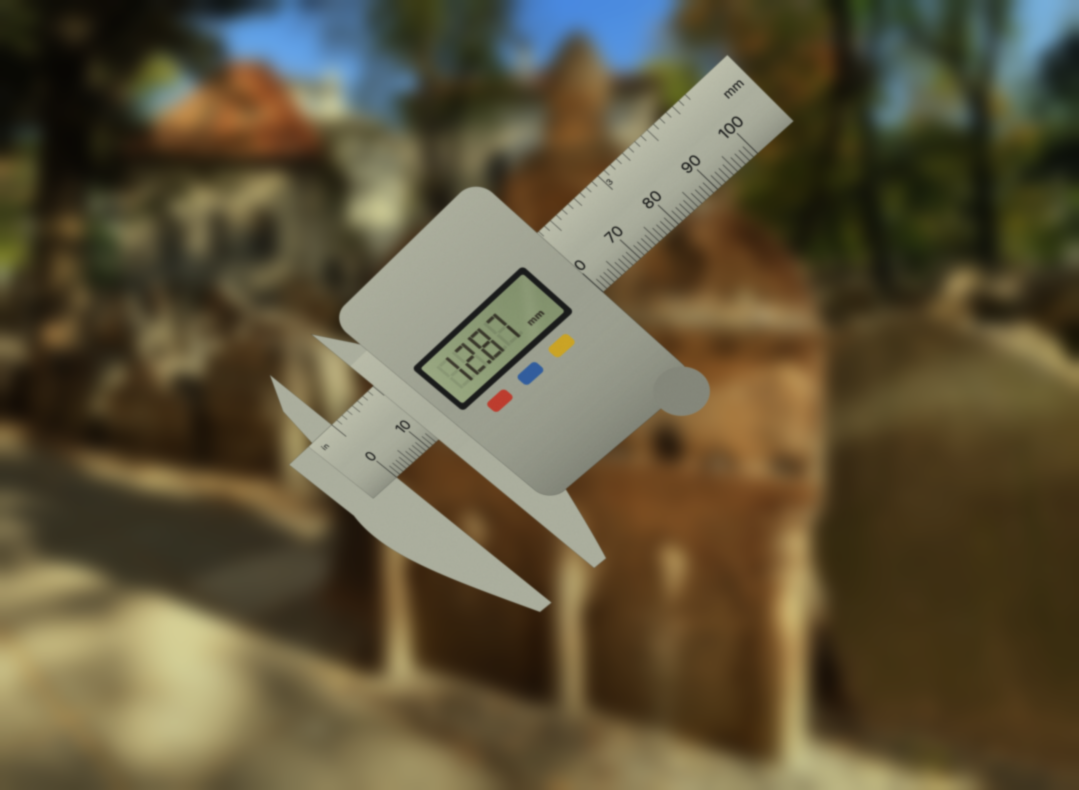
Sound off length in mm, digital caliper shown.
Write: 12.87 mm
